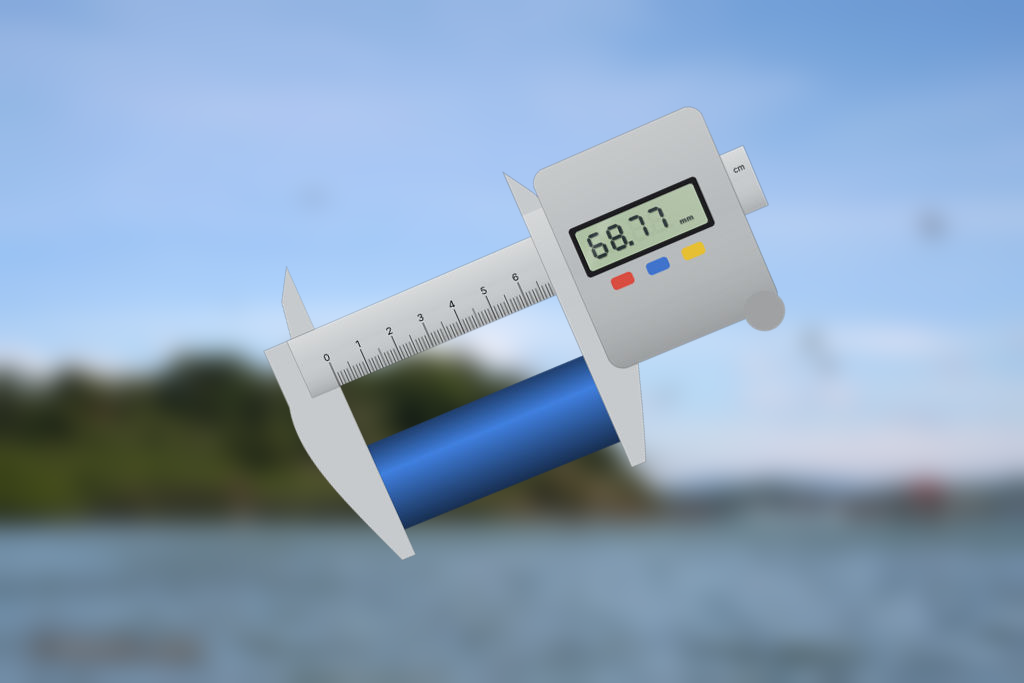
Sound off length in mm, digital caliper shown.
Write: 68.77 mm
